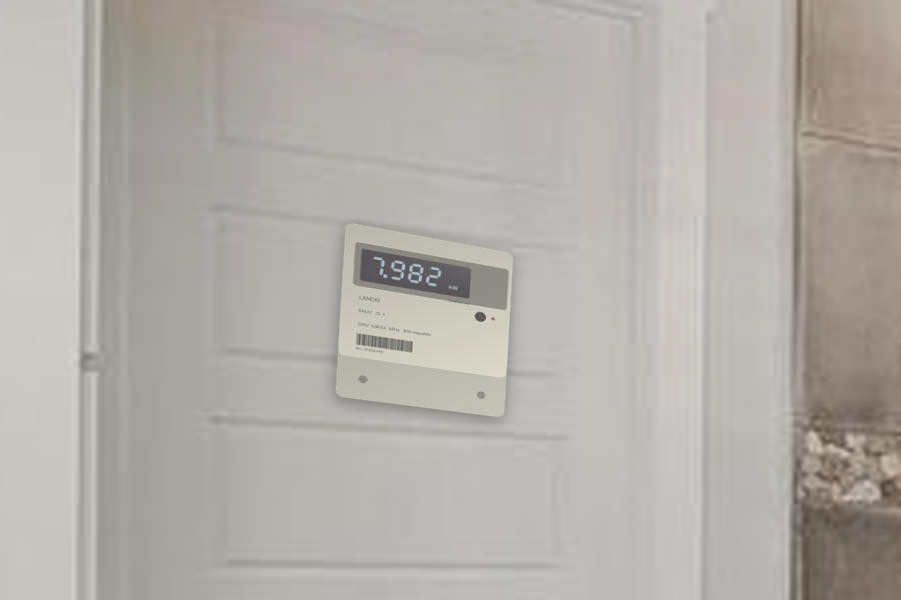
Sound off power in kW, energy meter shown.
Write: 7.982 kW
